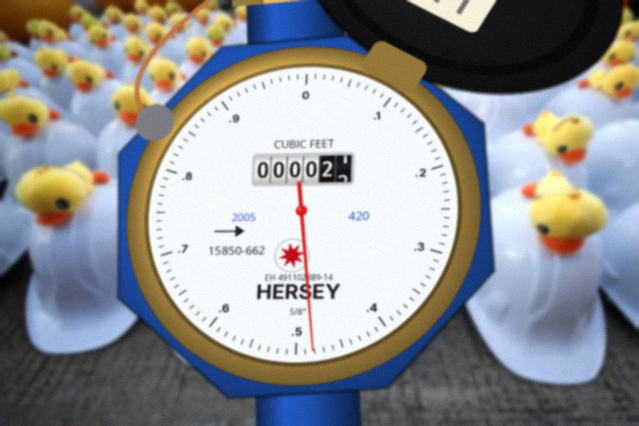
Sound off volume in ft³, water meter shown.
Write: 21.48 ft³
